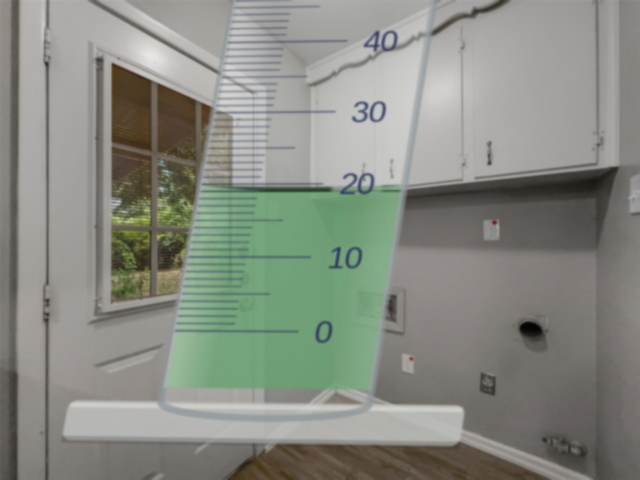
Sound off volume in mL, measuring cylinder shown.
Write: 19 mL
